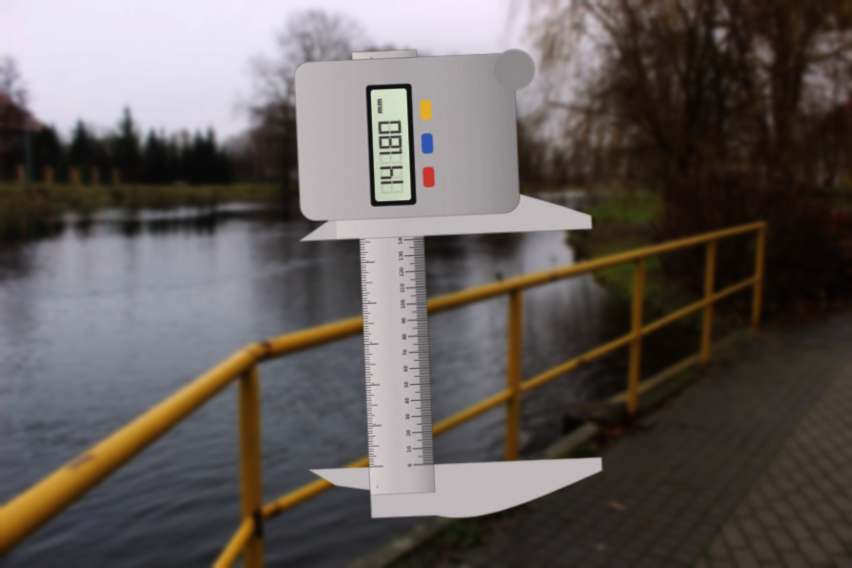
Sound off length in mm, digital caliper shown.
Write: 141.80 mm
